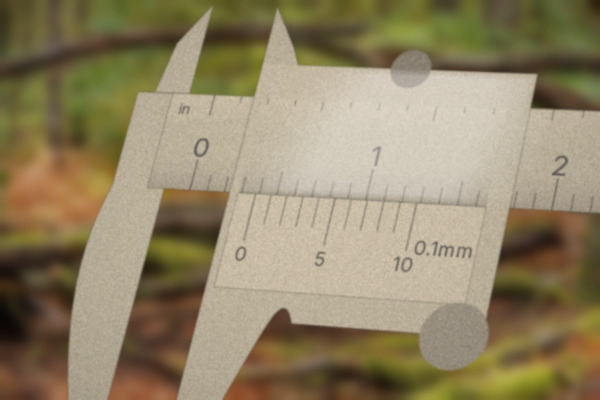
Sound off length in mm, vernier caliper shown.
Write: 3.8 mm
